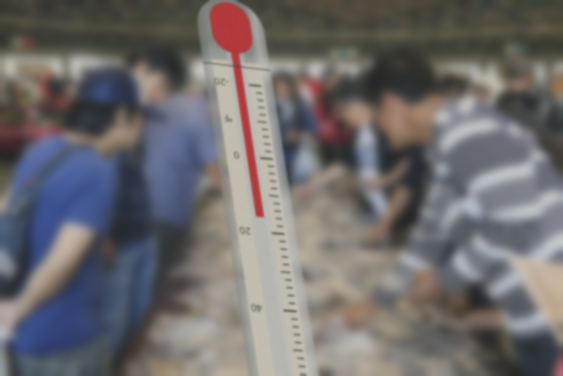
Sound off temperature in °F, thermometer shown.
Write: 16 °F
